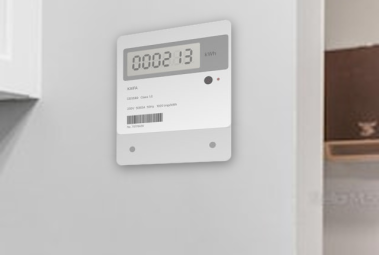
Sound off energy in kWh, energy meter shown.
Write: 213 kWh
